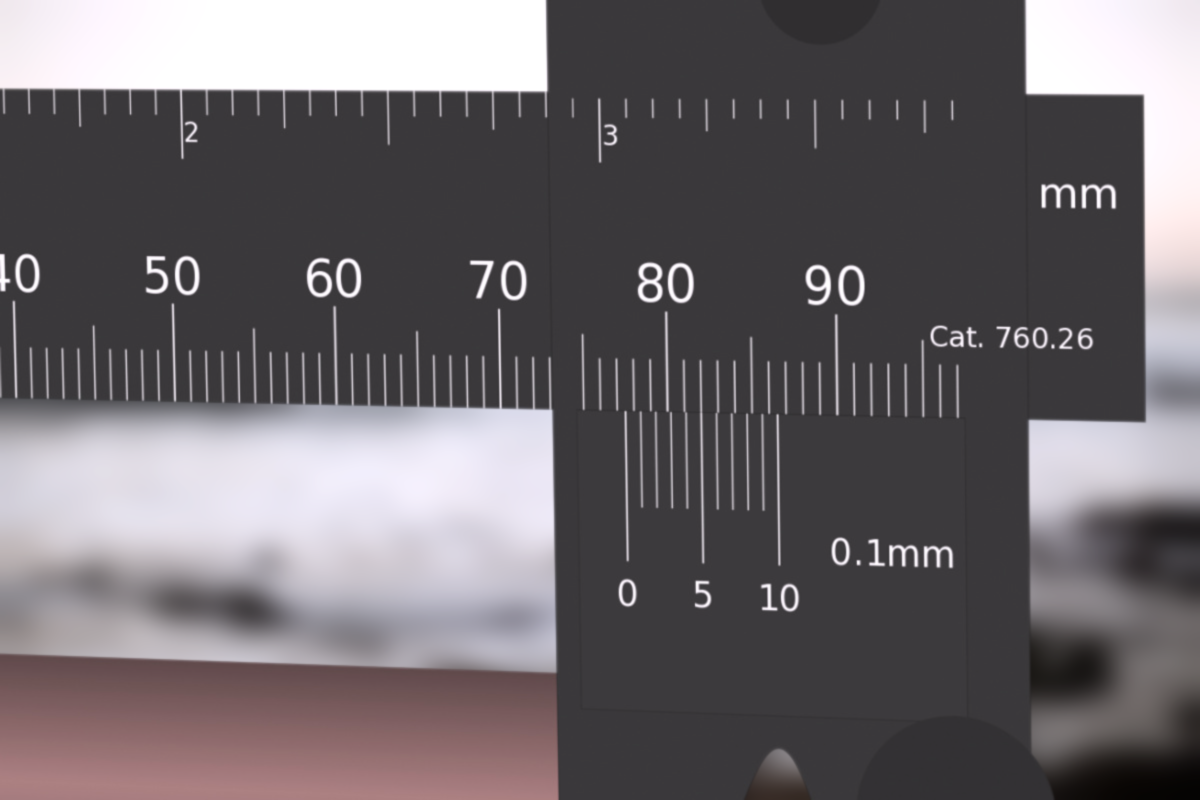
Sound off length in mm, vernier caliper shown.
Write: 77.5 mm
